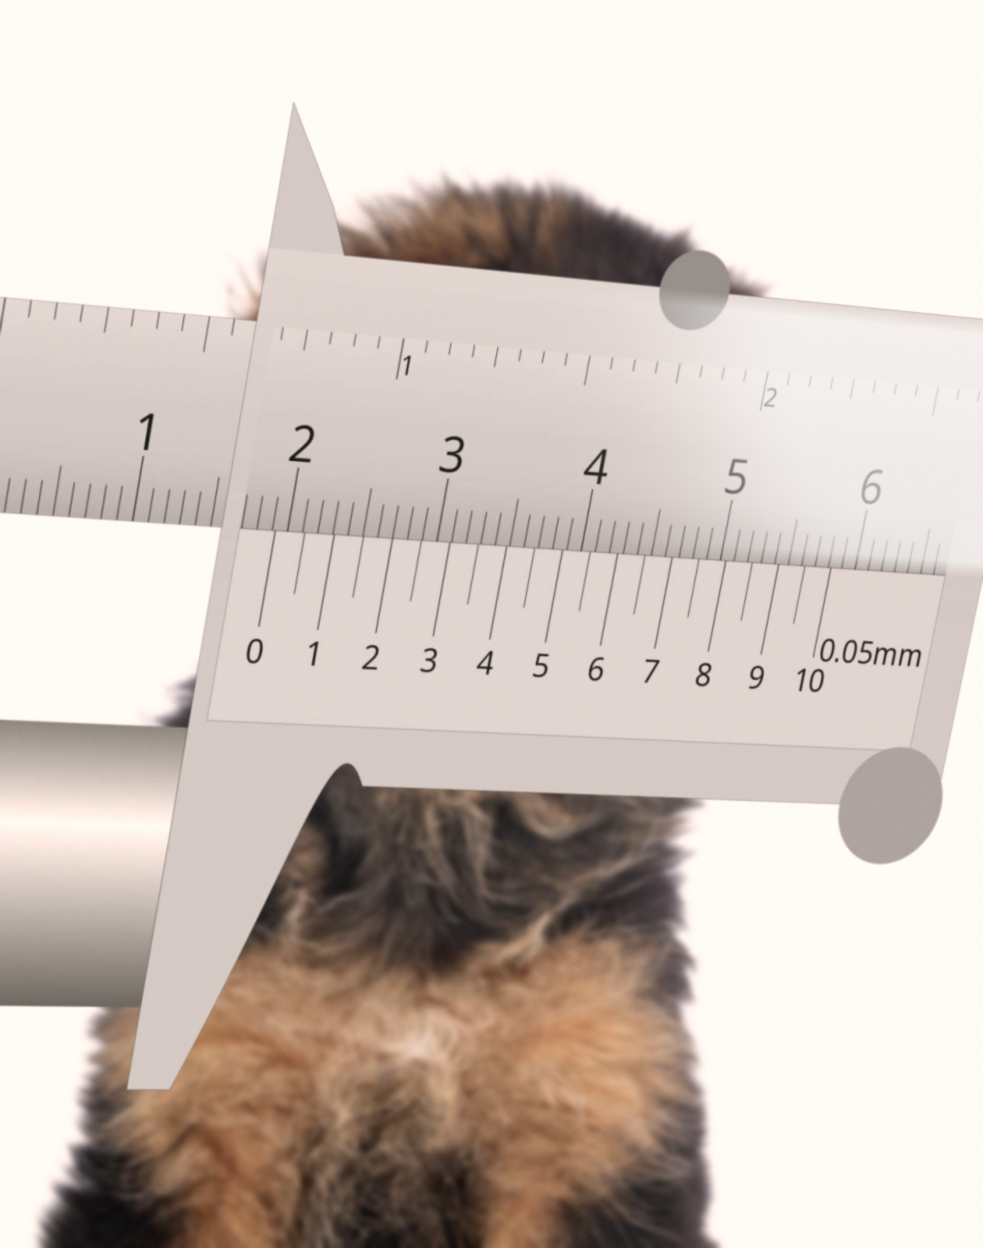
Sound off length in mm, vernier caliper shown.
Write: 19.2 mm
